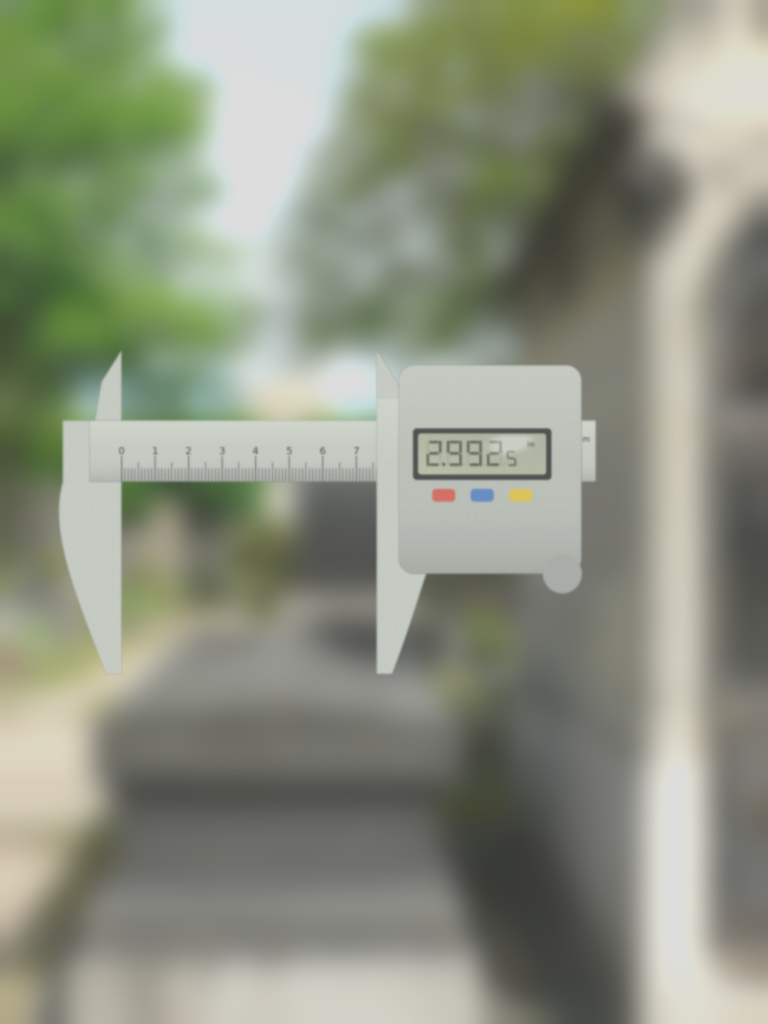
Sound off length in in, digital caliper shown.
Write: 2.9925 in
